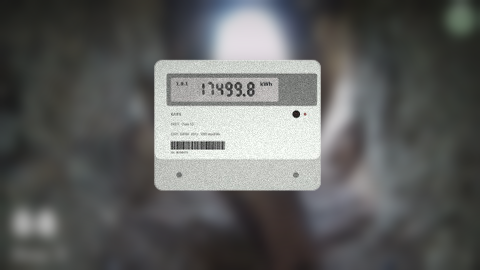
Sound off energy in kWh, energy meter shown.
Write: 17499.8 kWh
